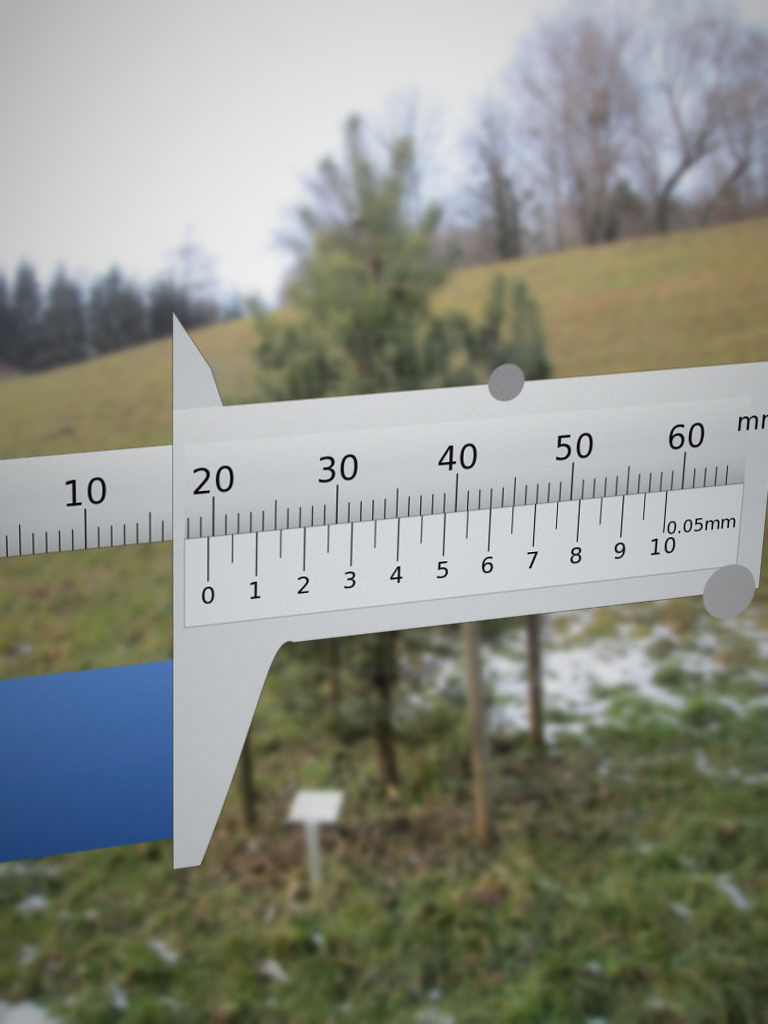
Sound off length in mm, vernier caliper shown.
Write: 19.6 mm
